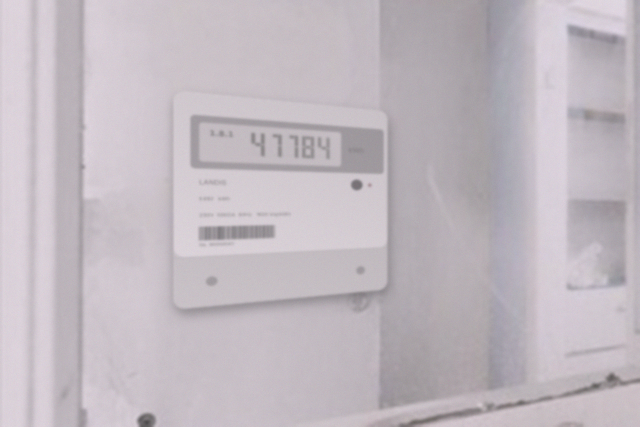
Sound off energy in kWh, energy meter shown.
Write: 47784 kWh
